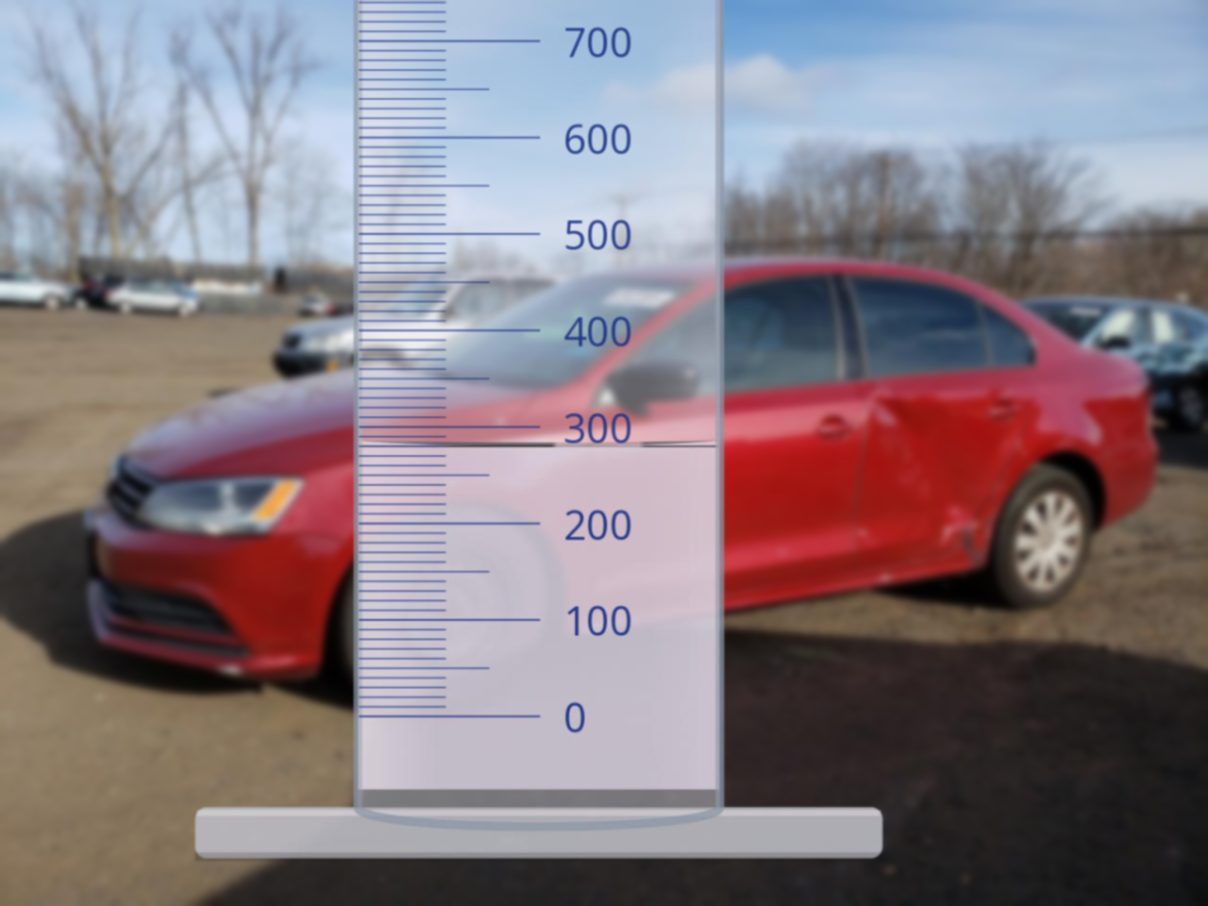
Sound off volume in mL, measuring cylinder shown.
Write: 280 mL
